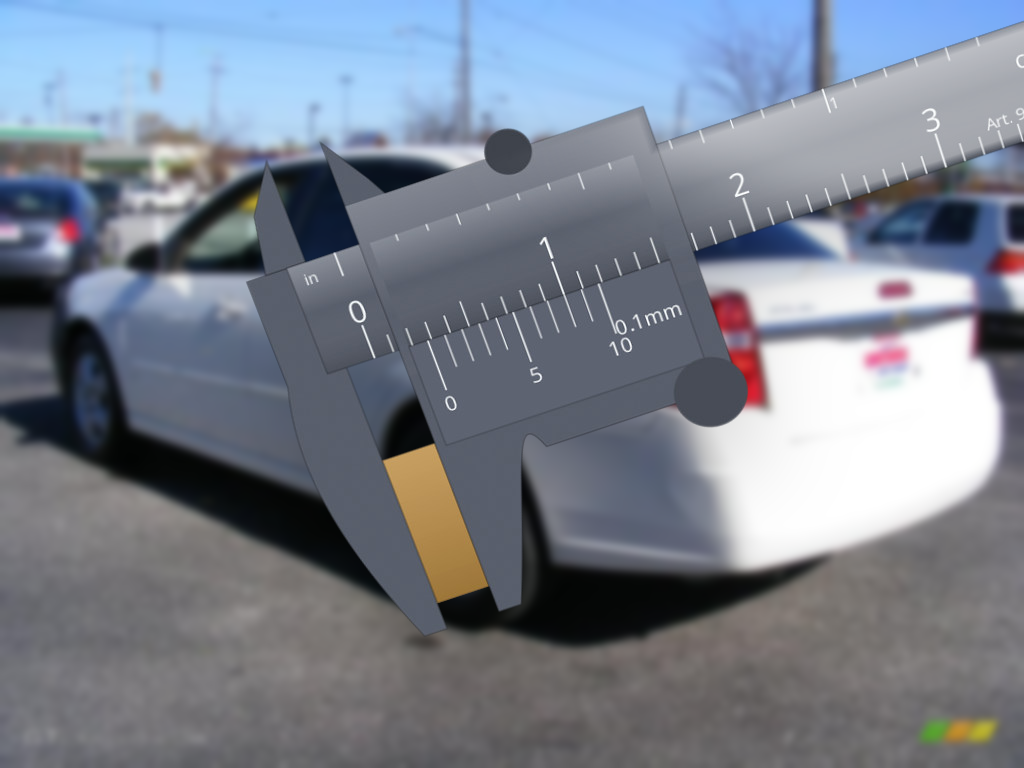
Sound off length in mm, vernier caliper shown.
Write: 2.8 mm
